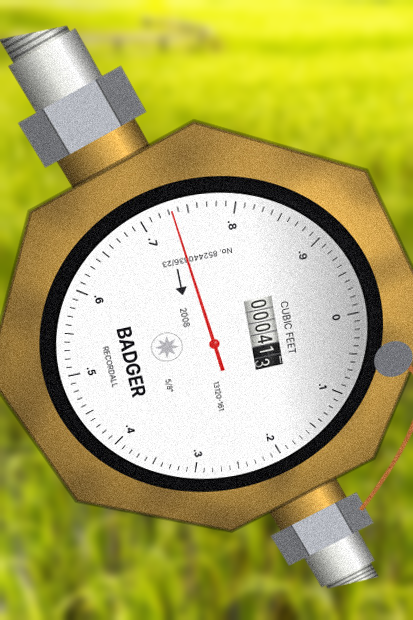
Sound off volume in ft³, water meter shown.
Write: 412.73 ft³
